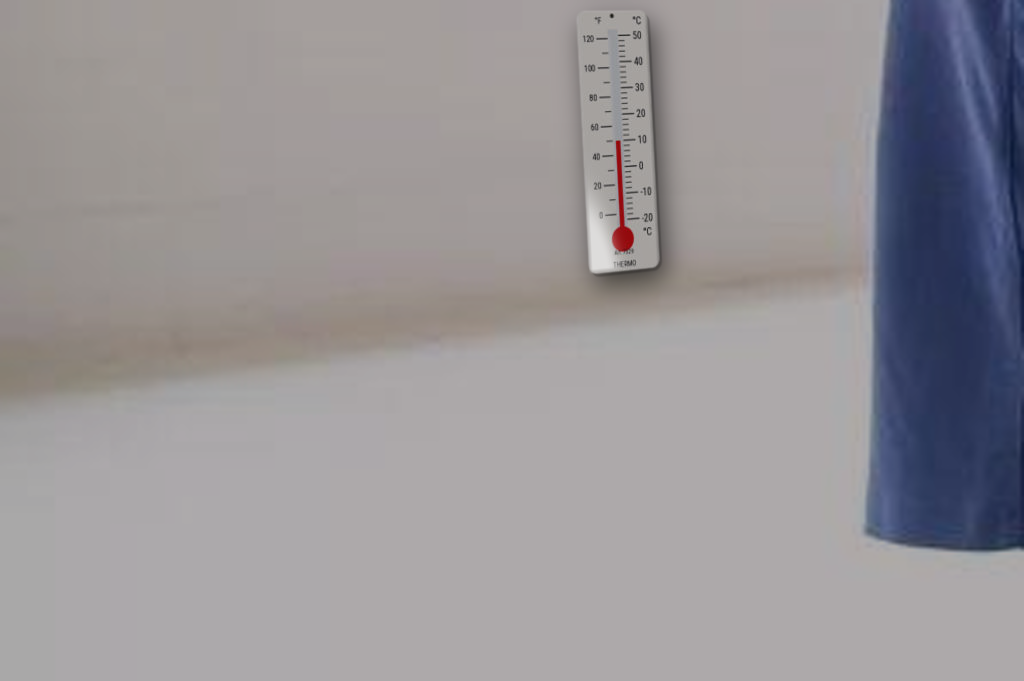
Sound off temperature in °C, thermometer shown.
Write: 10 °C
